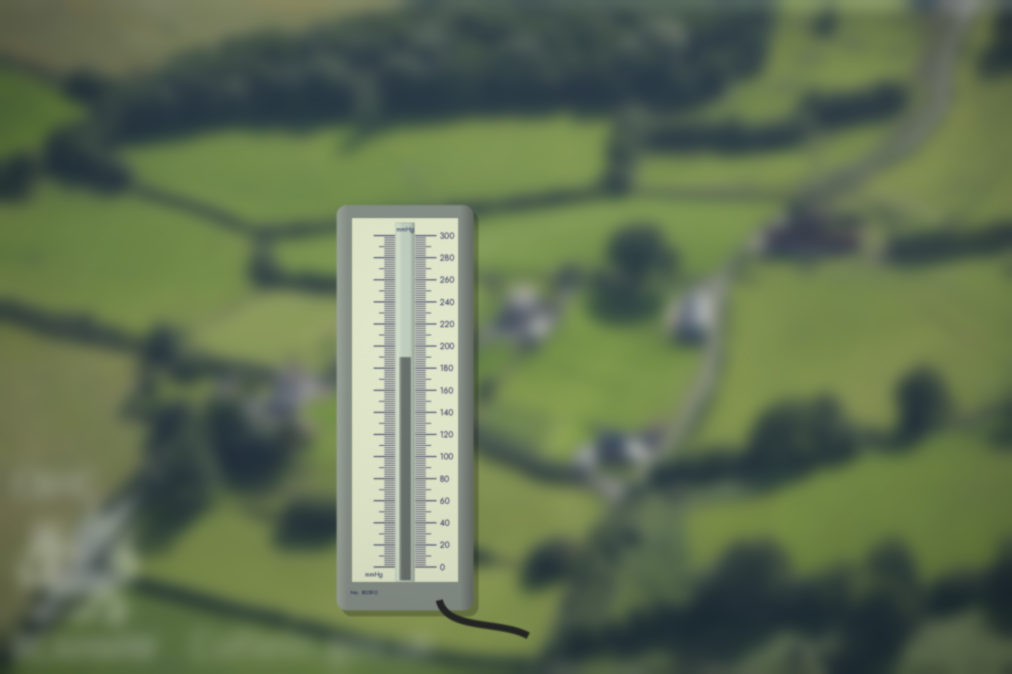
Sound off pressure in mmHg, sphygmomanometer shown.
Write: 190 mmHg
